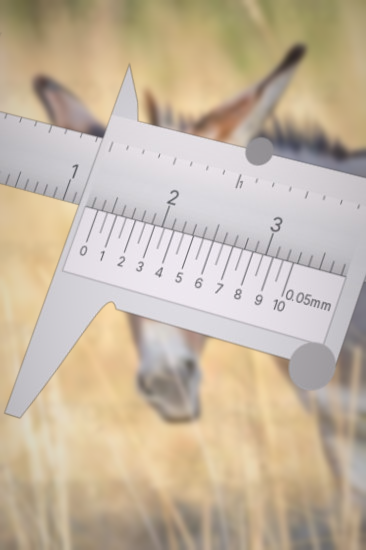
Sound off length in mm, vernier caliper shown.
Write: 13.6 mm
